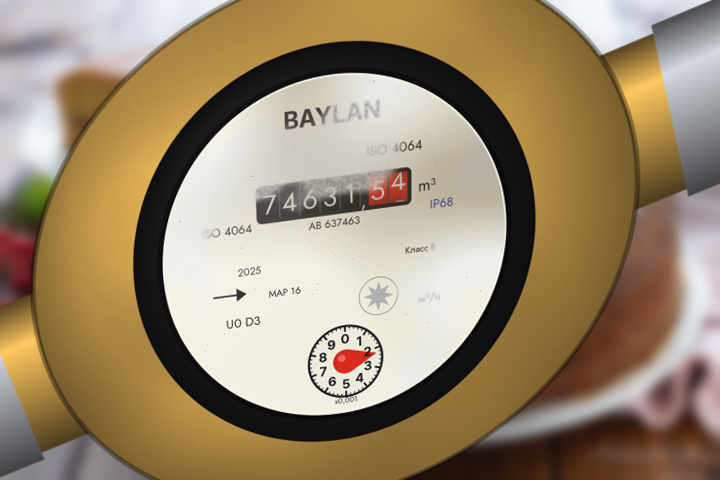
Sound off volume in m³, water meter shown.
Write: 74631.542 m³
